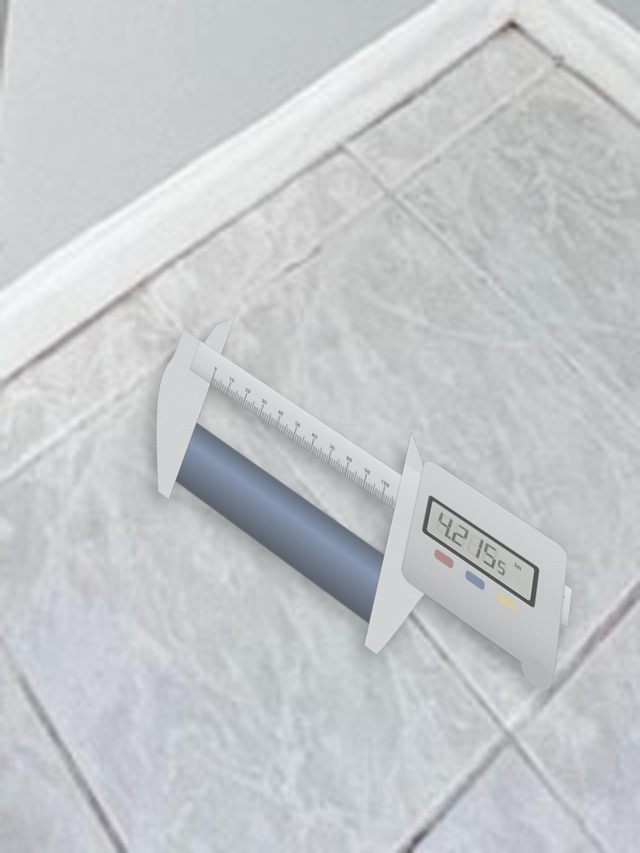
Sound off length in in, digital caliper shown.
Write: 4.2155 in
